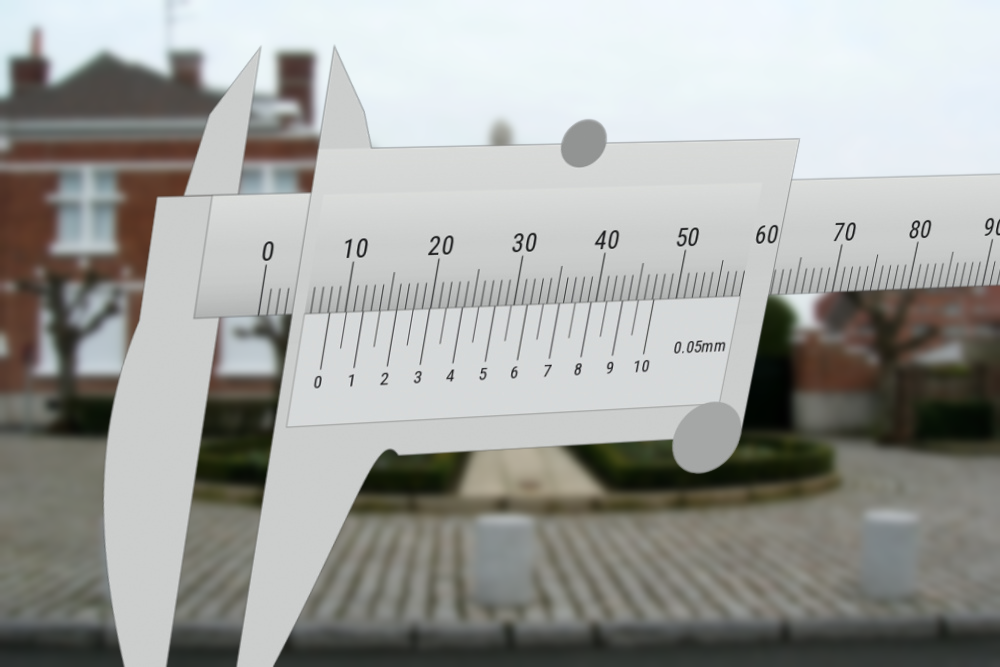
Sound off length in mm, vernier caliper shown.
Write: 8.2 mm
